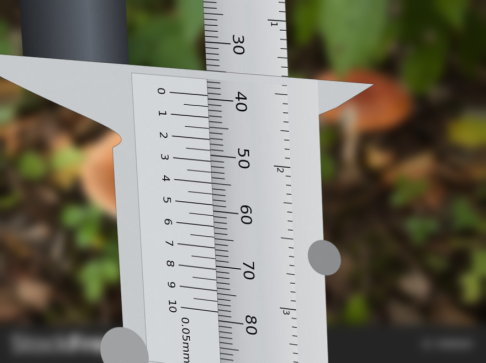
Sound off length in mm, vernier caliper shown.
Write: 39.4 mm
